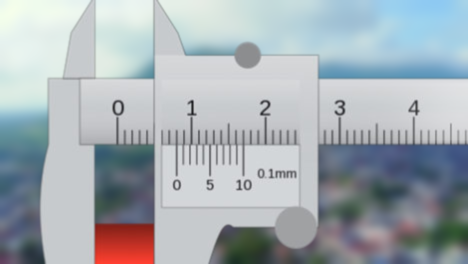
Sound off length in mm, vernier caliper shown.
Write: 8.0 mm
